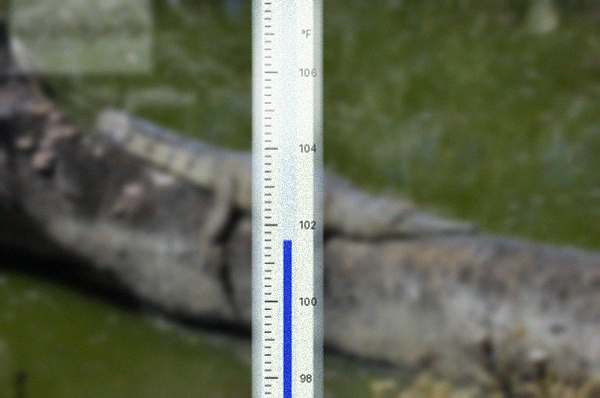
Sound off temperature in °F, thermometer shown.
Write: 101.6 °F
